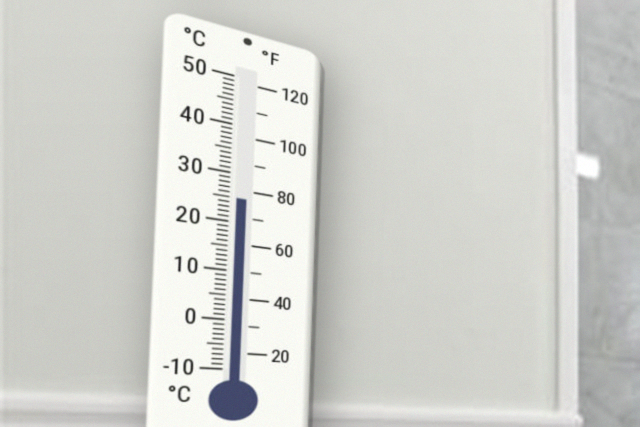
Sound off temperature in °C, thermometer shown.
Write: 25 °C
